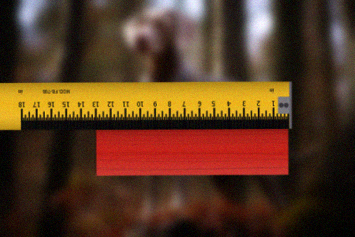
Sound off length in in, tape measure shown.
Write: 13 in
